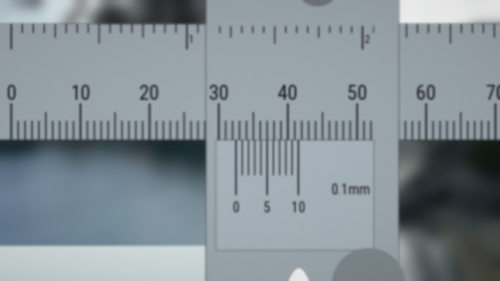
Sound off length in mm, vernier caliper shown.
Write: 32.5 mm
